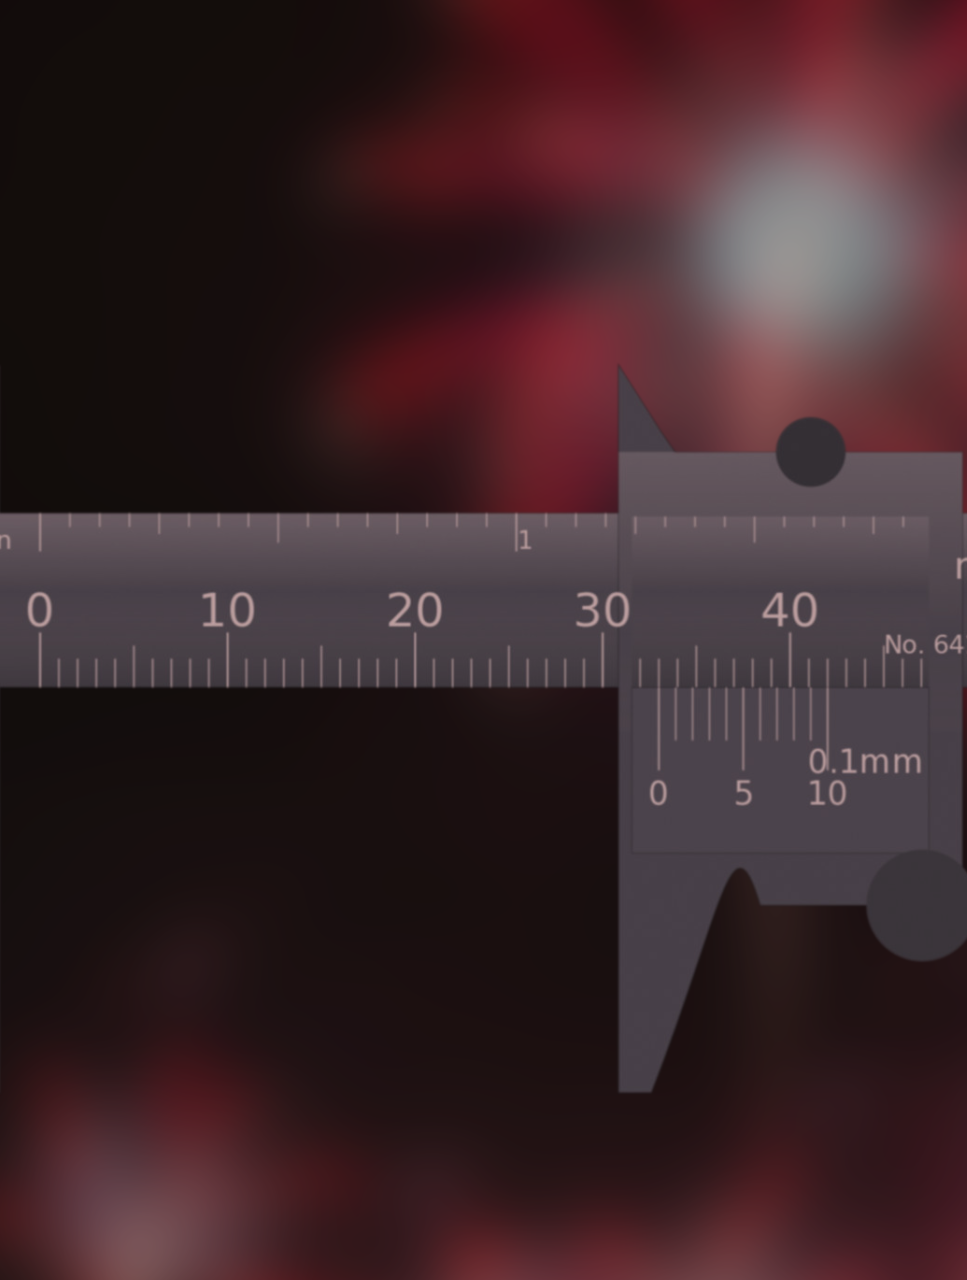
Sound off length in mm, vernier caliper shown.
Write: 33.0 mm
